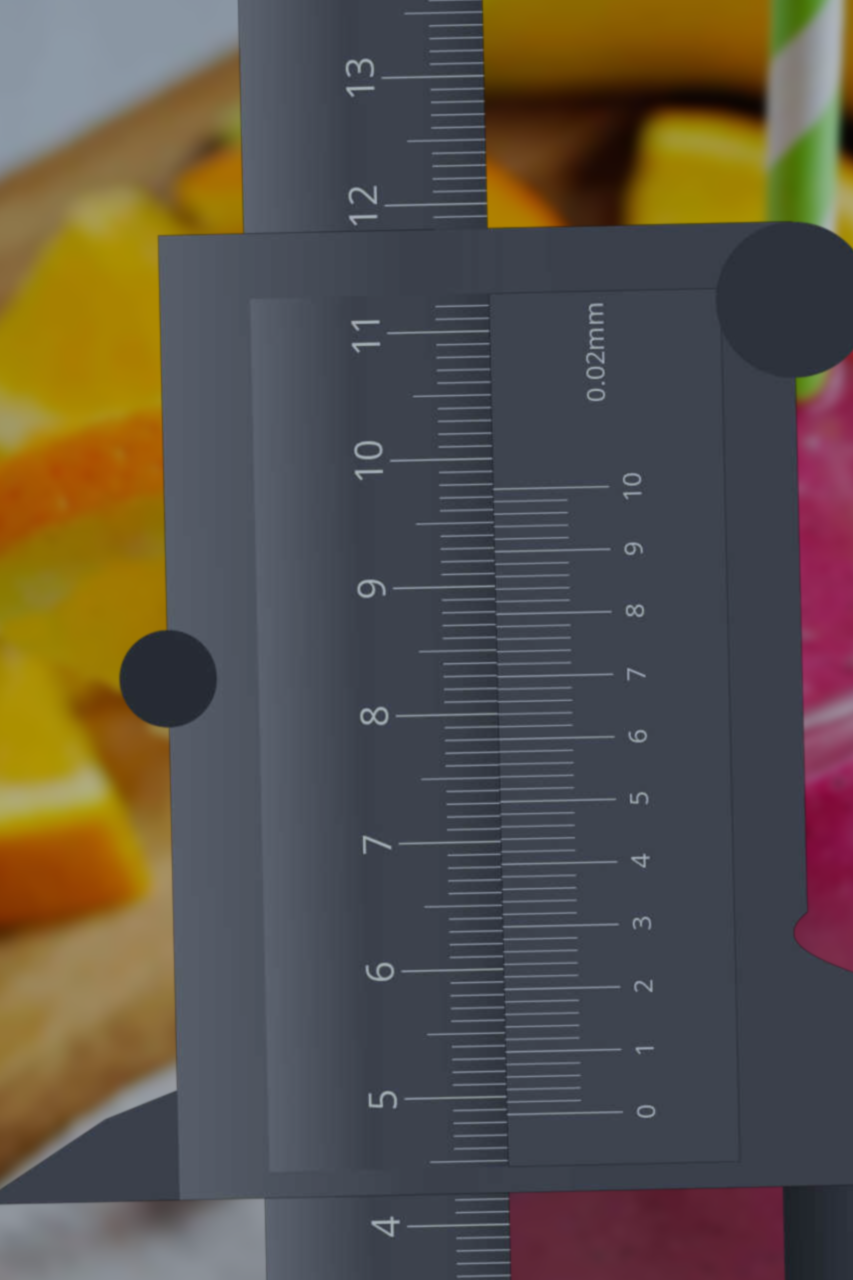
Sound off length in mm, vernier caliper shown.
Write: 48.6 mm
